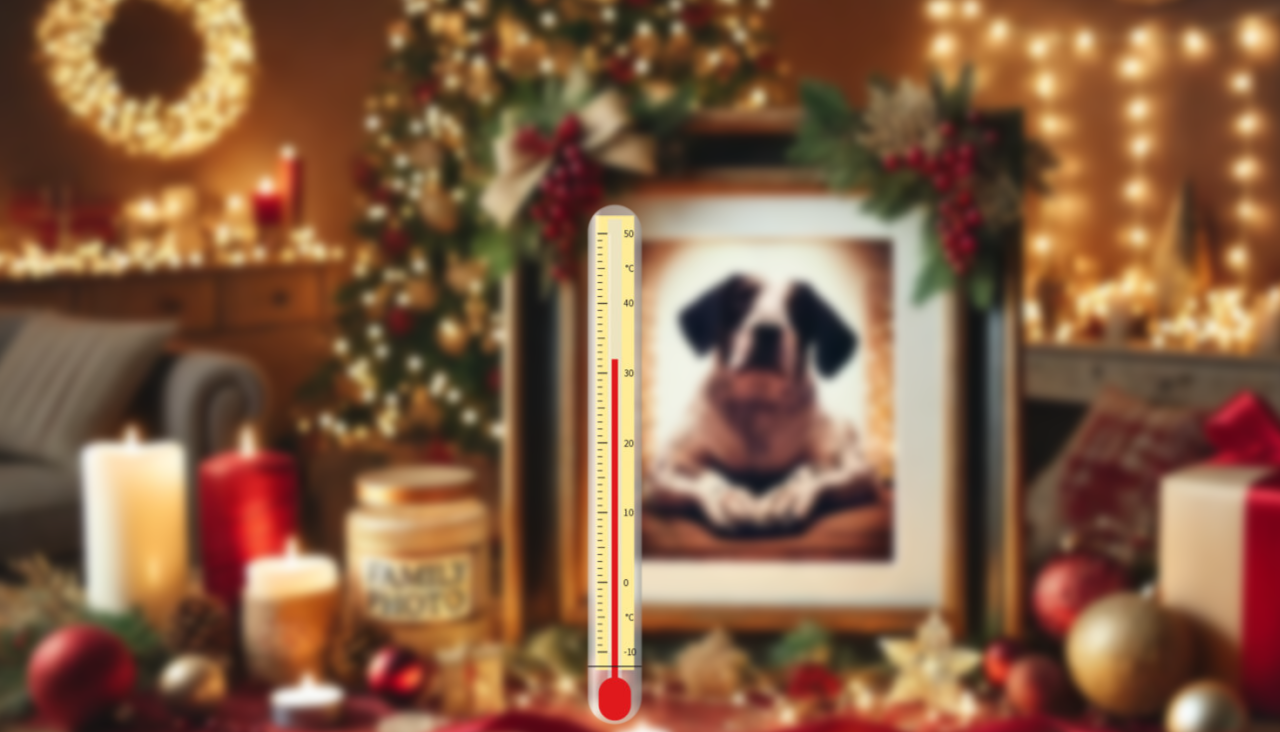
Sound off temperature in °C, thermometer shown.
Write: 32 °C
